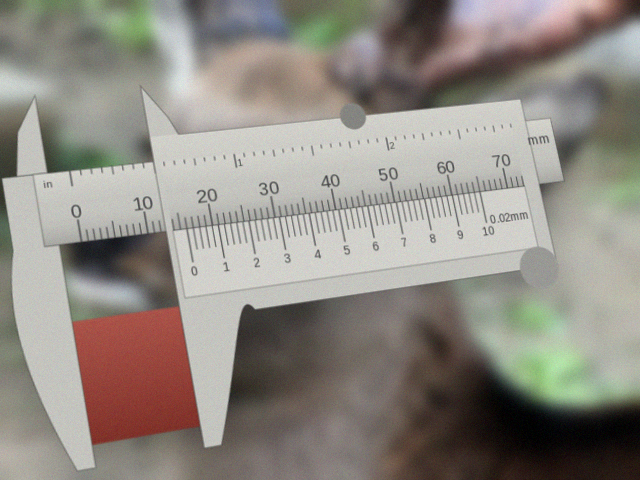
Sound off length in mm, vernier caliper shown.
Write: 16.0 mm
